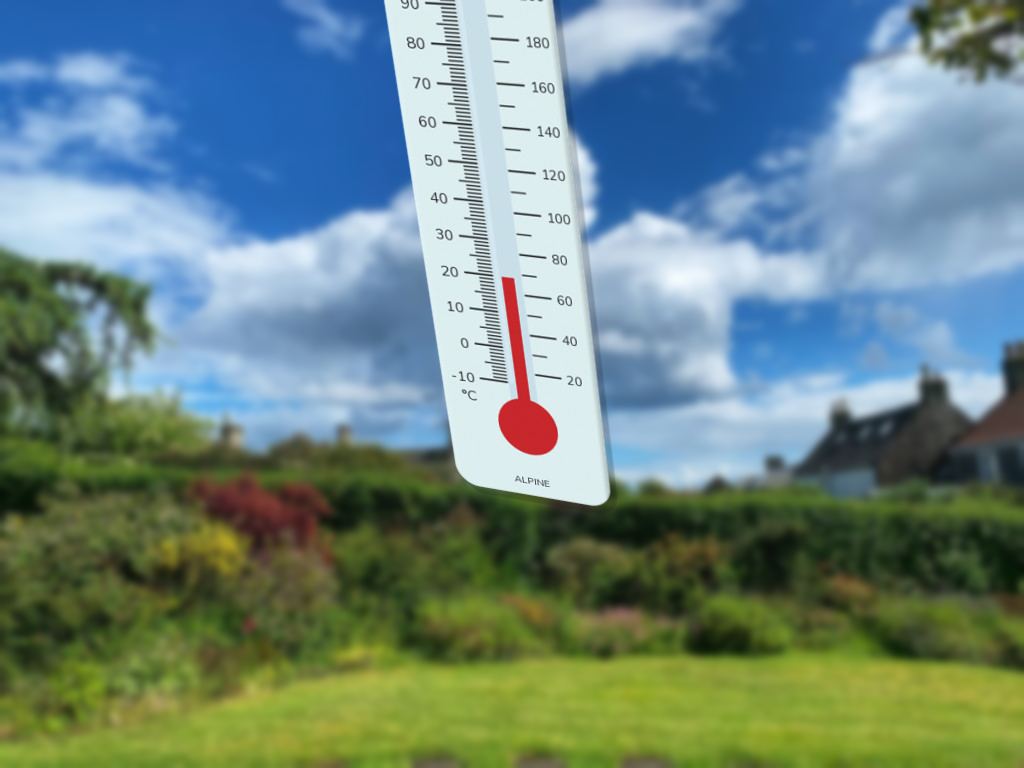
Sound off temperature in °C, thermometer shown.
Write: 20 °C
